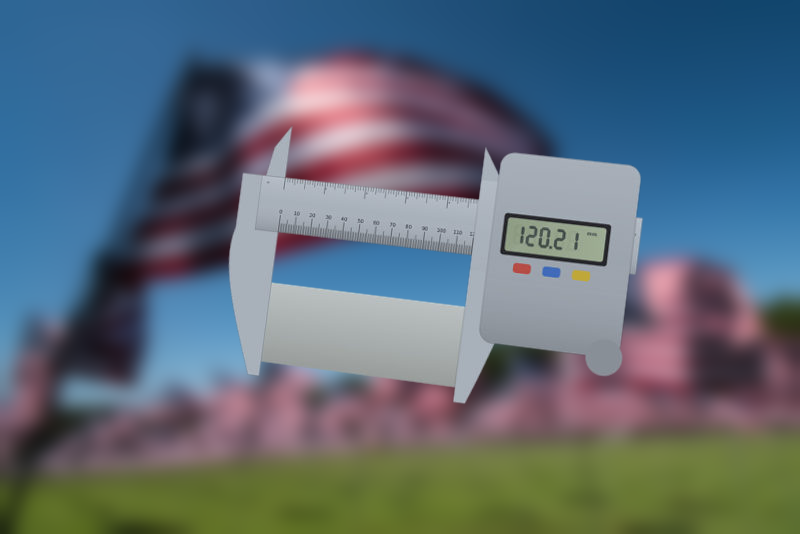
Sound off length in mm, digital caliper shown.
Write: 120.21 mm
